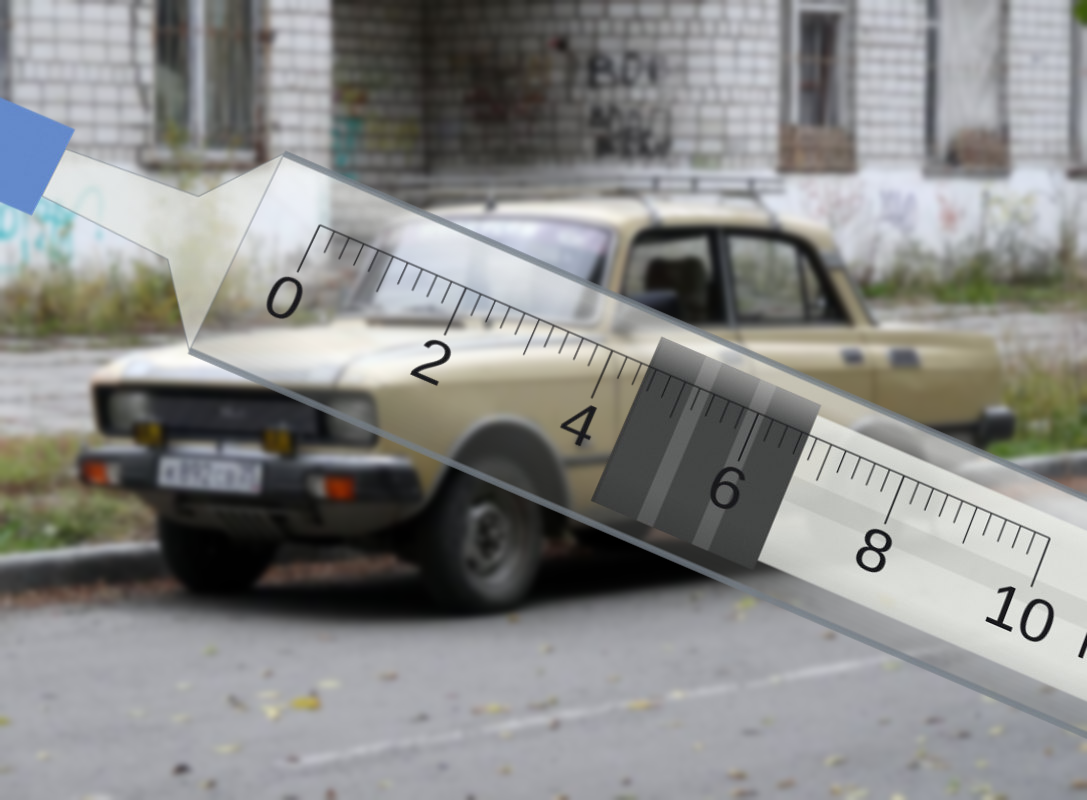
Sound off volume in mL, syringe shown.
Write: 4.5 mL
